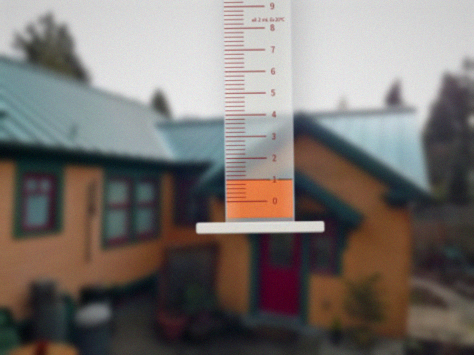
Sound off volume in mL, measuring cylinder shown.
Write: 1 mL
